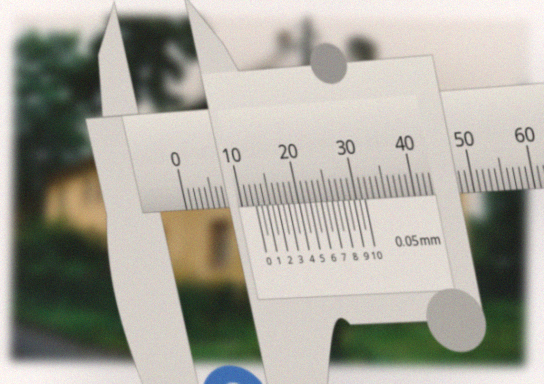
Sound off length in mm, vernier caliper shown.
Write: 12.5 mm
